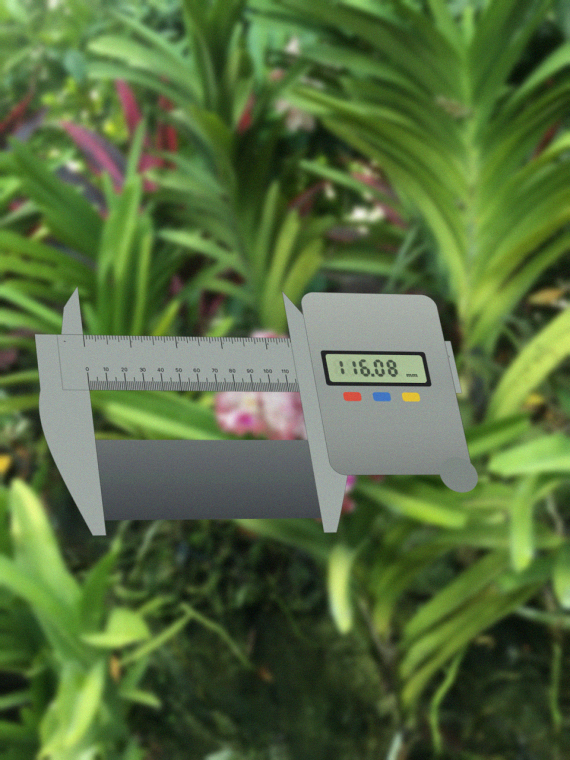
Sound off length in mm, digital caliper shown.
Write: 116.08 mm
